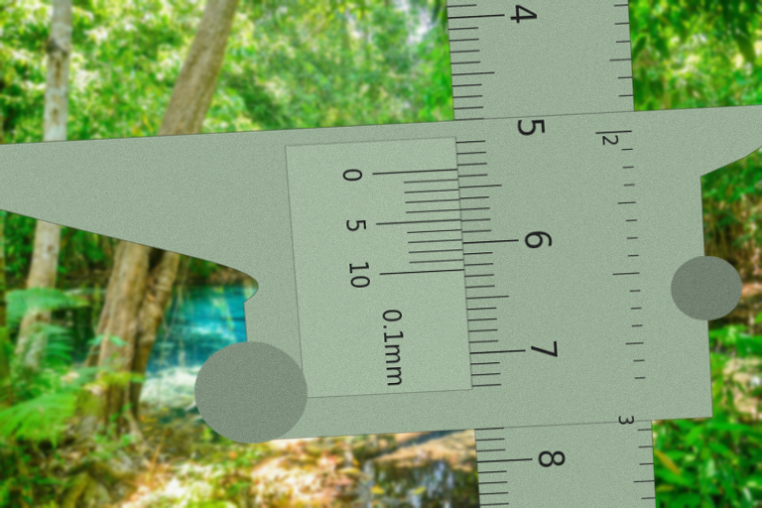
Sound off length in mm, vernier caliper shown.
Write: 53.4 mm
